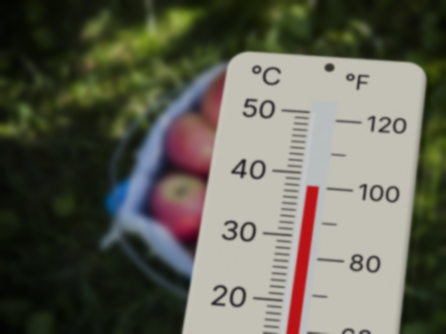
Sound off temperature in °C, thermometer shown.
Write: 38 °C
